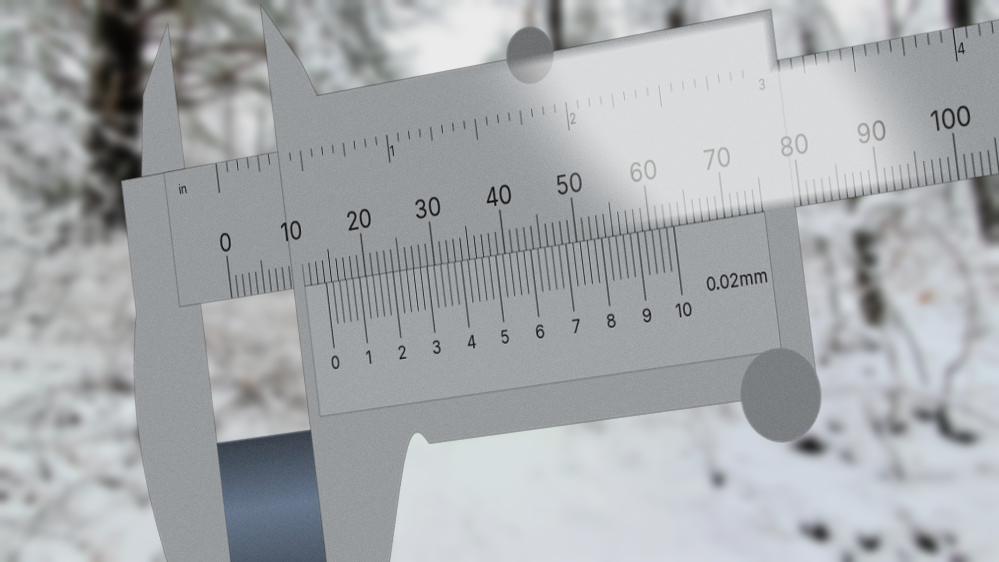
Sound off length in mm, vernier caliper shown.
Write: 14.2 mm
